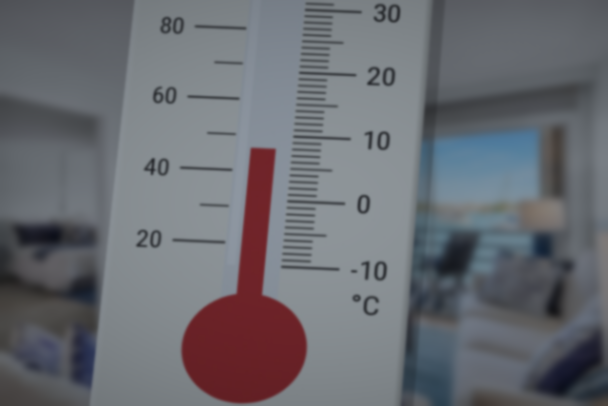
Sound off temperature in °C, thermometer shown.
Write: 8 °C
